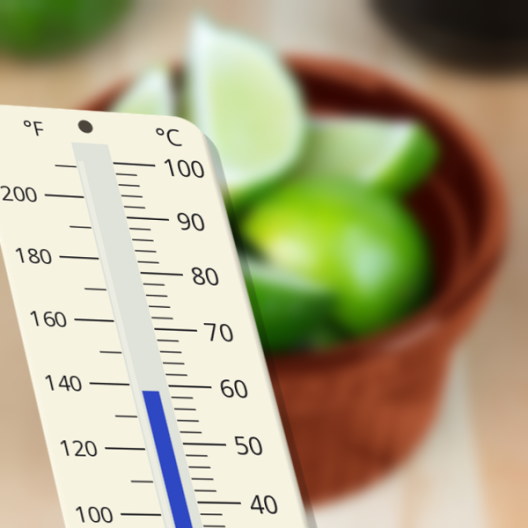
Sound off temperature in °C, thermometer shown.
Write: 59 °C
